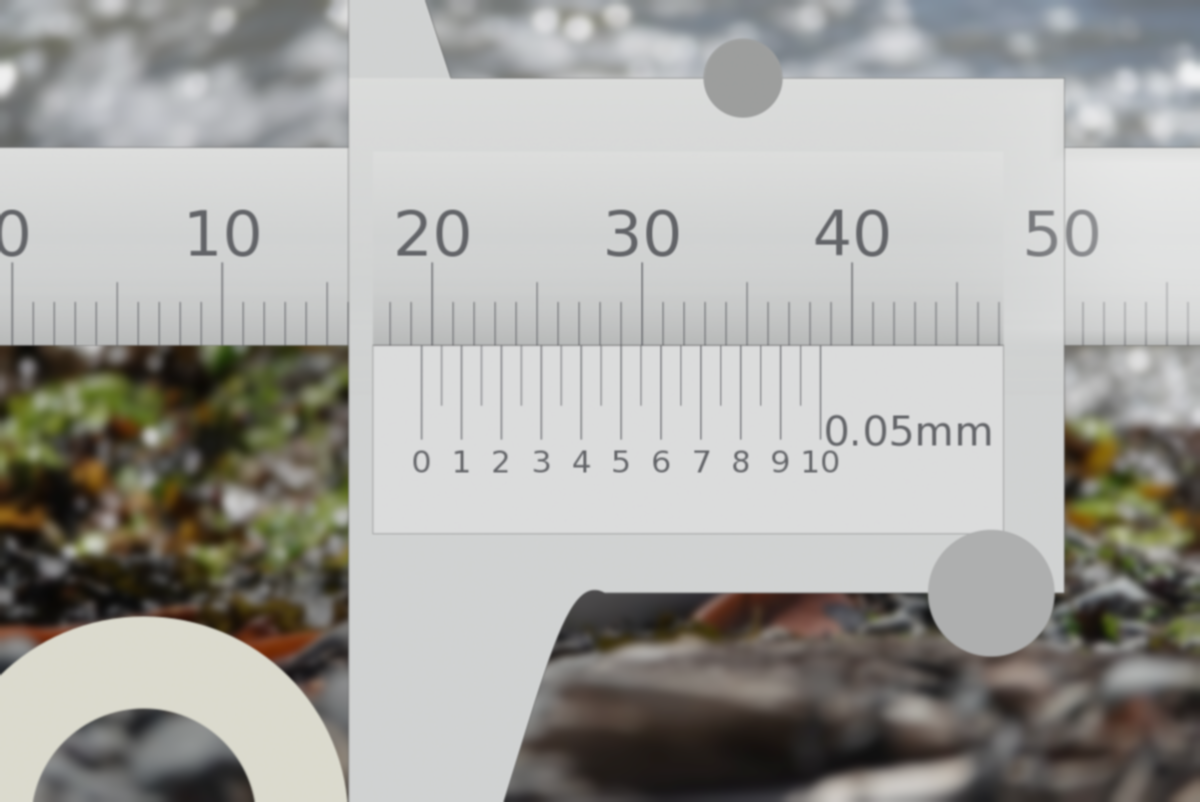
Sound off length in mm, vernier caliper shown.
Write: 19.5 mm
